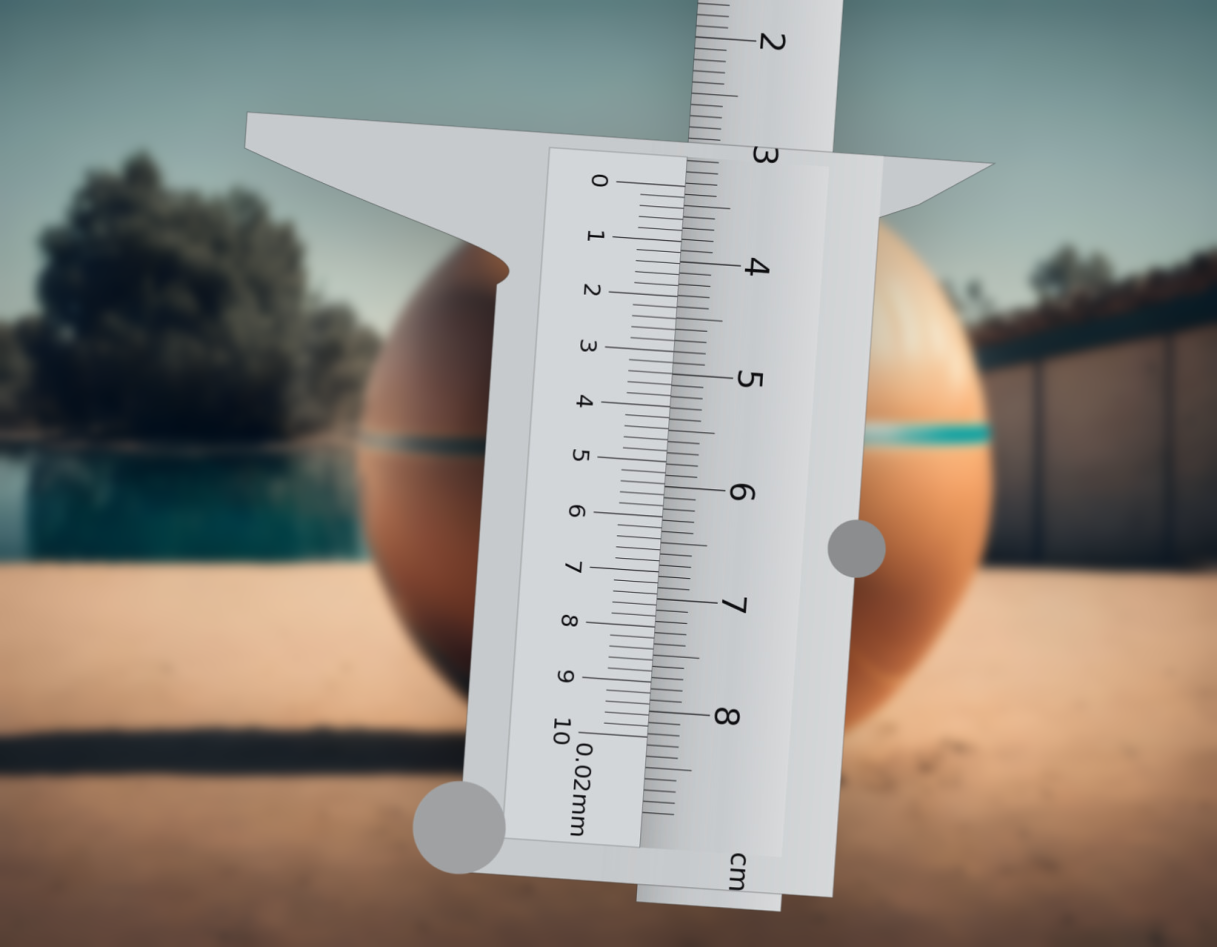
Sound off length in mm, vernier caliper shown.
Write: 33.3 mm
